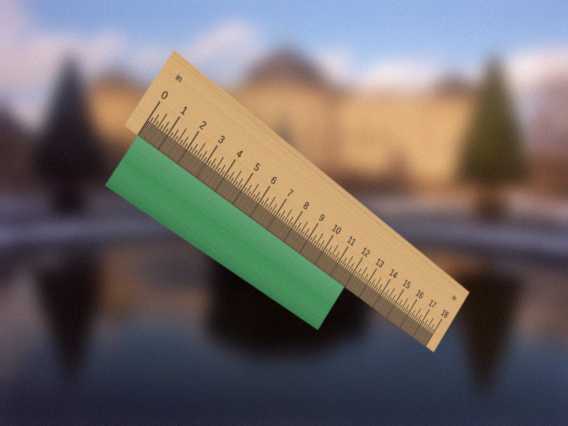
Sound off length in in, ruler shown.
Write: 12 in
